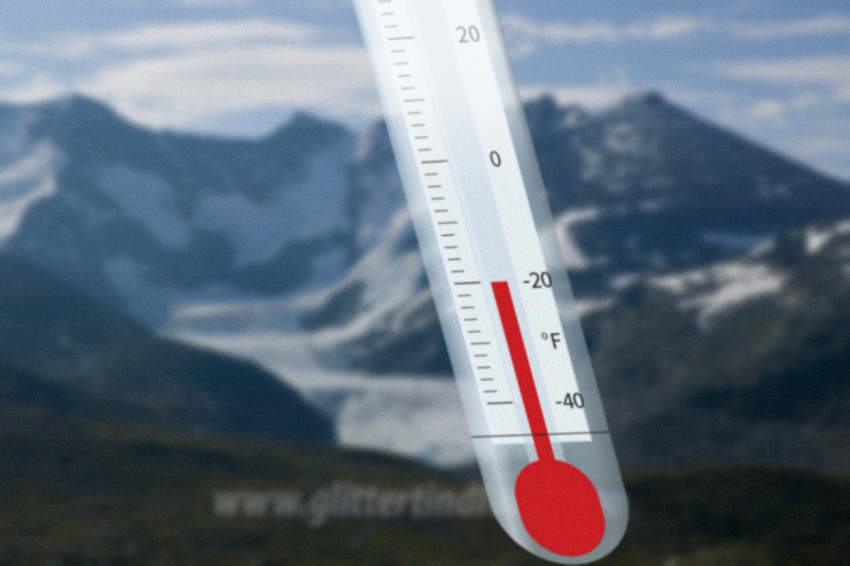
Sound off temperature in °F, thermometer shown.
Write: -20 °F
